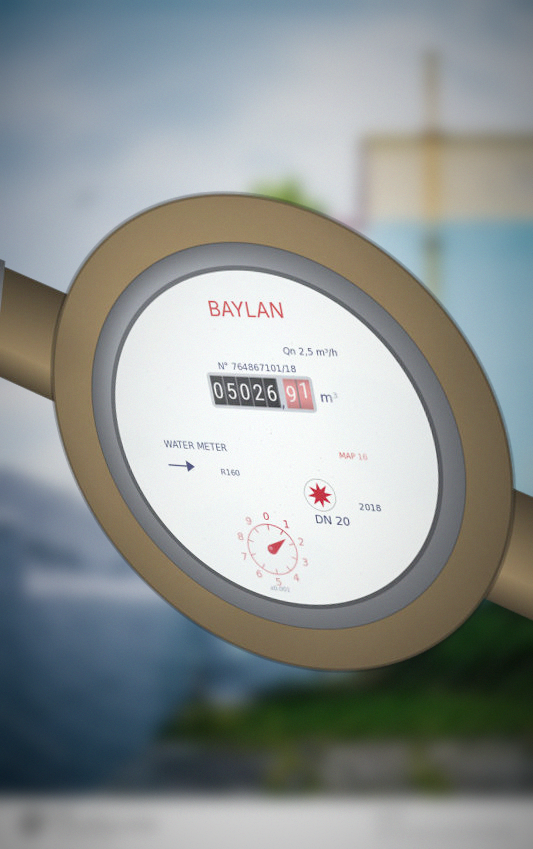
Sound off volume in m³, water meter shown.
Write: 5026.911 m³
